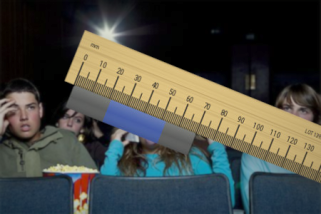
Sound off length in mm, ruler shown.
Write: 70 mm
